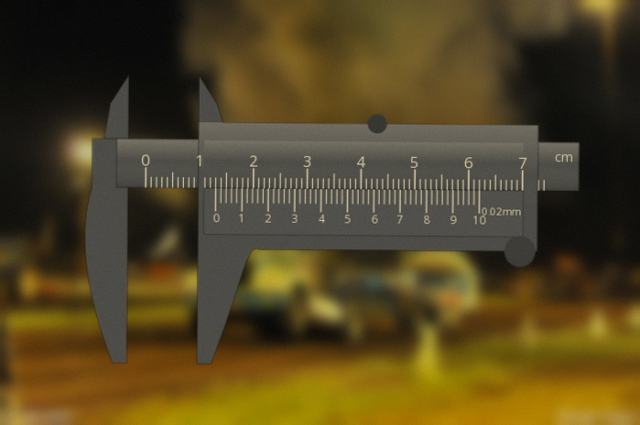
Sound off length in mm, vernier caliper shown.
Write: 13.0 mm
